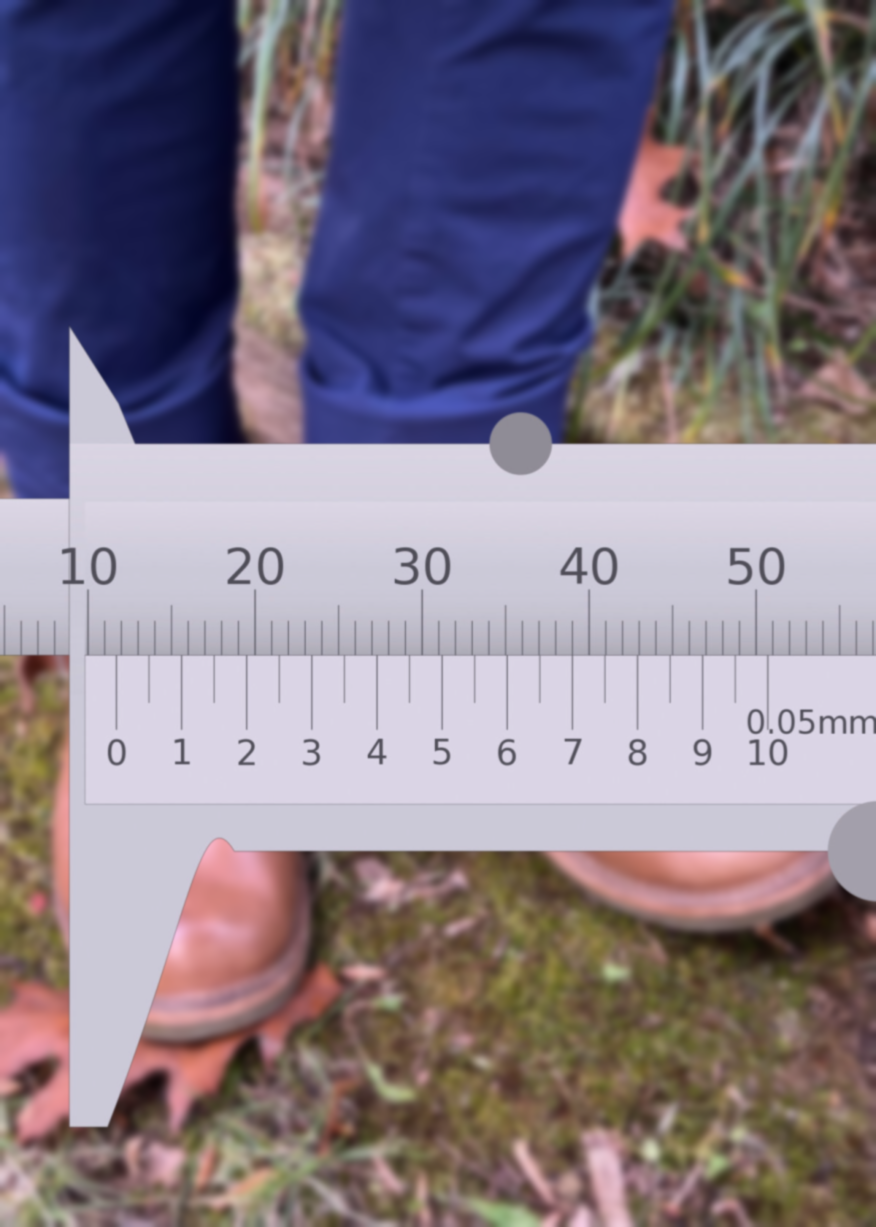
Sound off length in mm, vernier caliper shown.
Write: 11.7 mm
